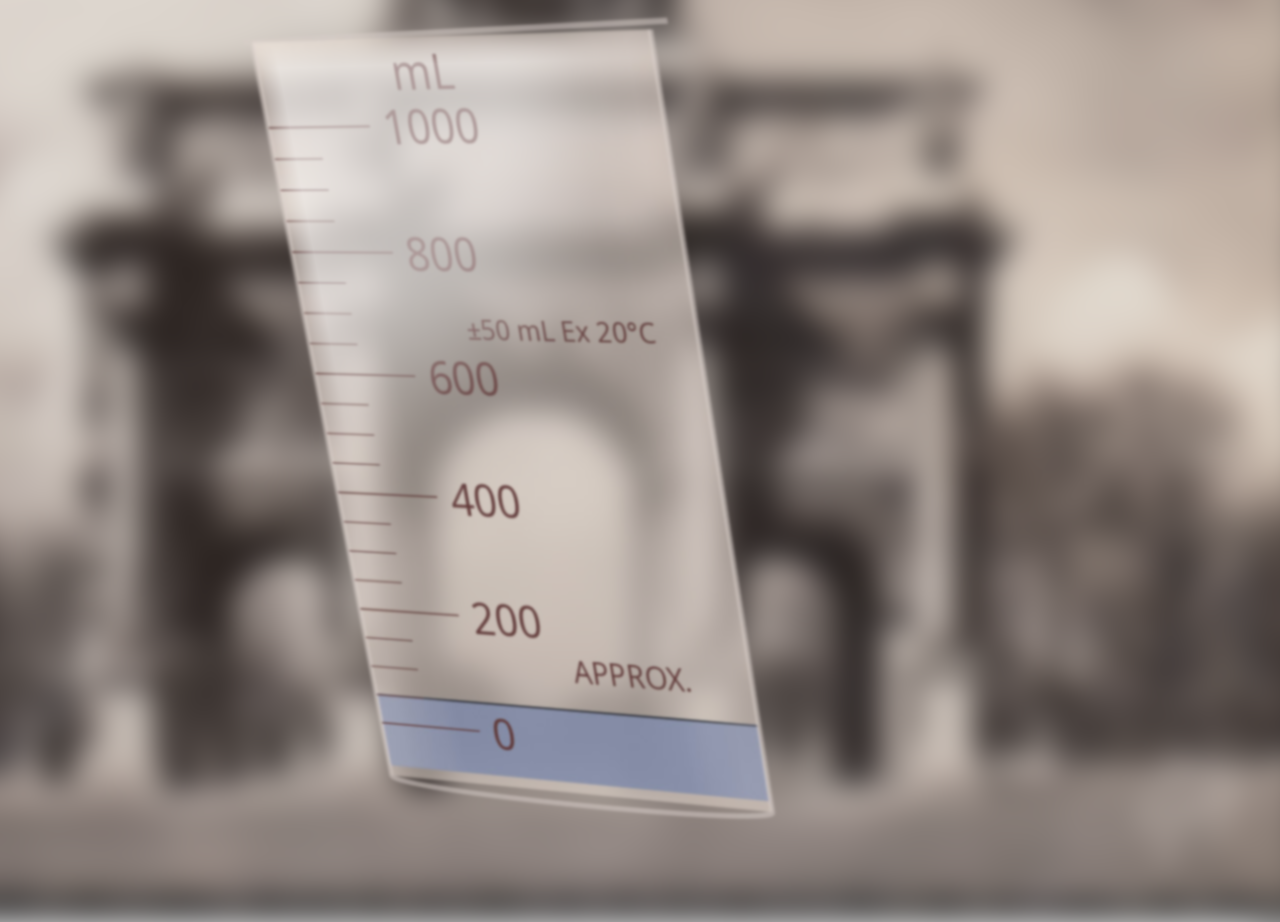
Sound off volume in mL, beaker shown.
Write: 50 mL
